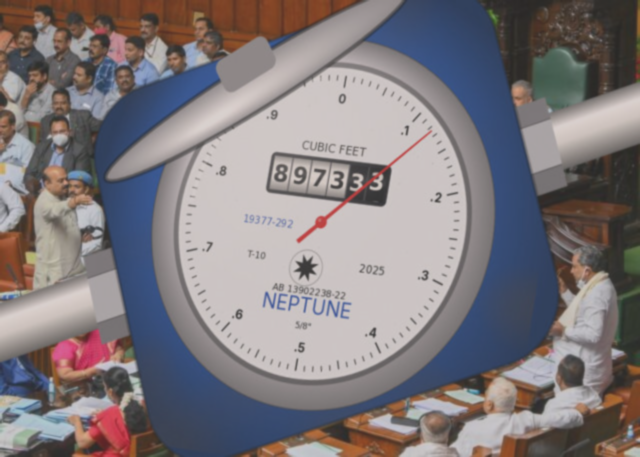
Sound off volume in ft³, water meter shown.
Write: 897333.12 ft³
